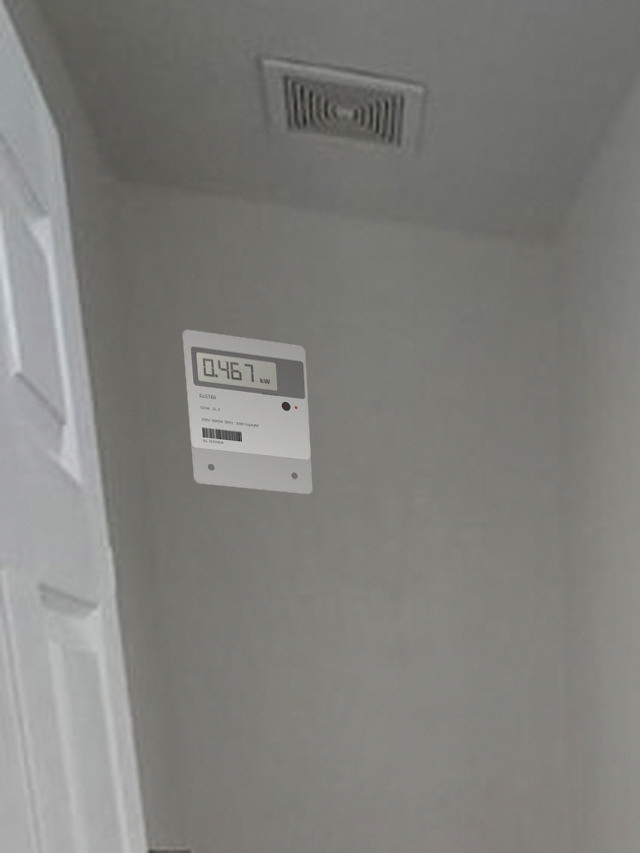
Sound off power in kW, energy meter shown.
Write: 0.467 kW
